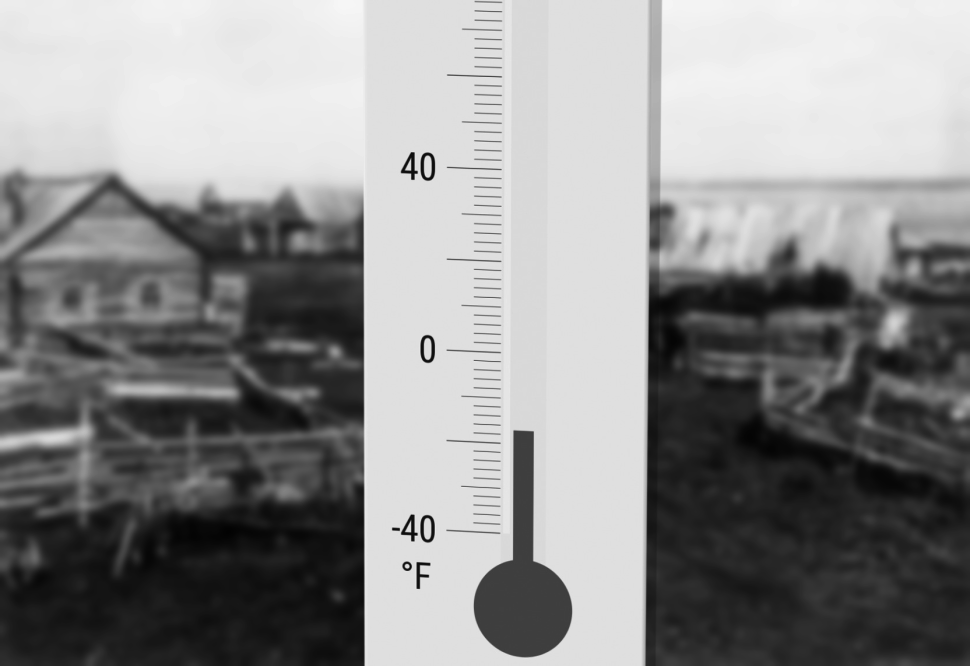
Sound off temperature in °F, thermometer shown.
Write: -17 °F
